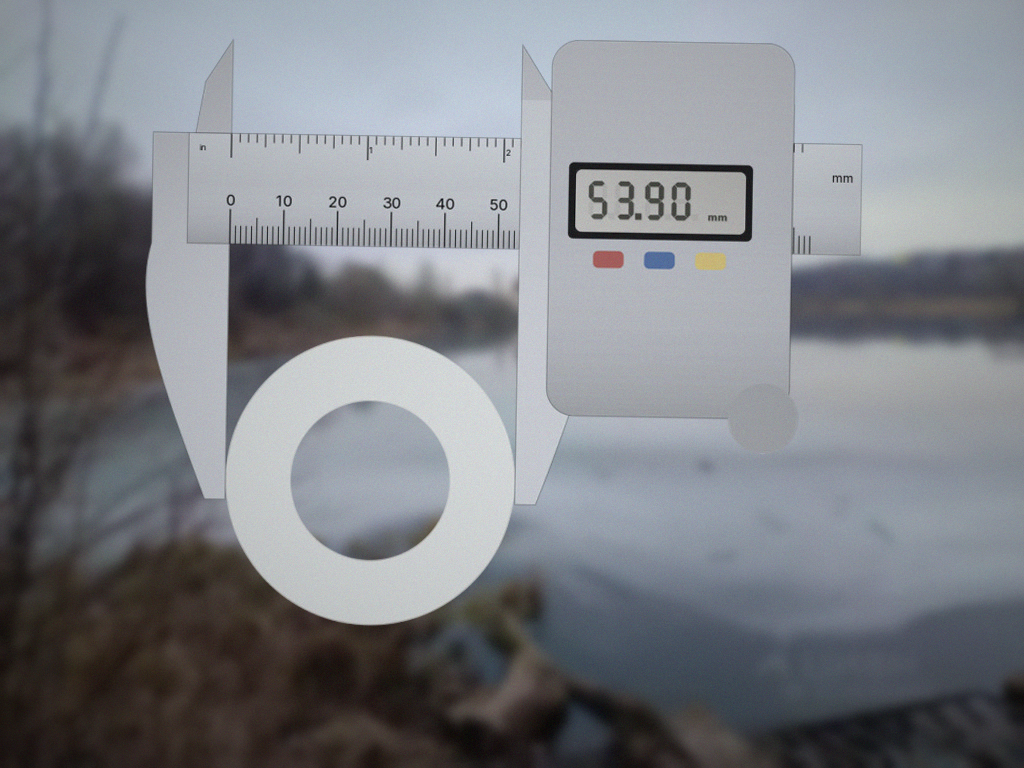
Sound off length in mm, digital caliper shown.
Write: 53.90 mm
